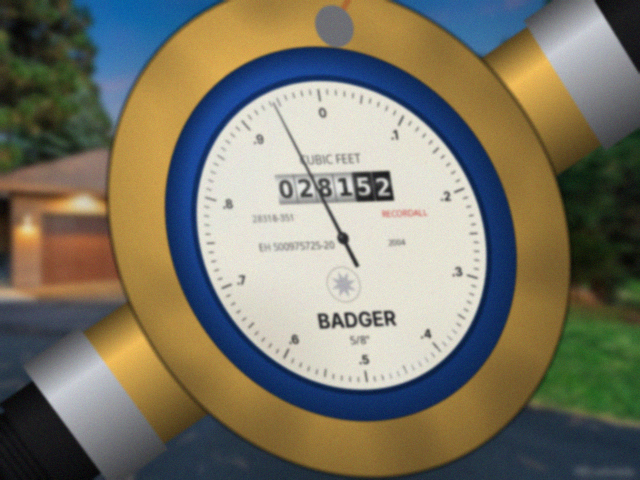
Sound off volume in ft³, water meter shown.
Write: 28151.94 ft³
